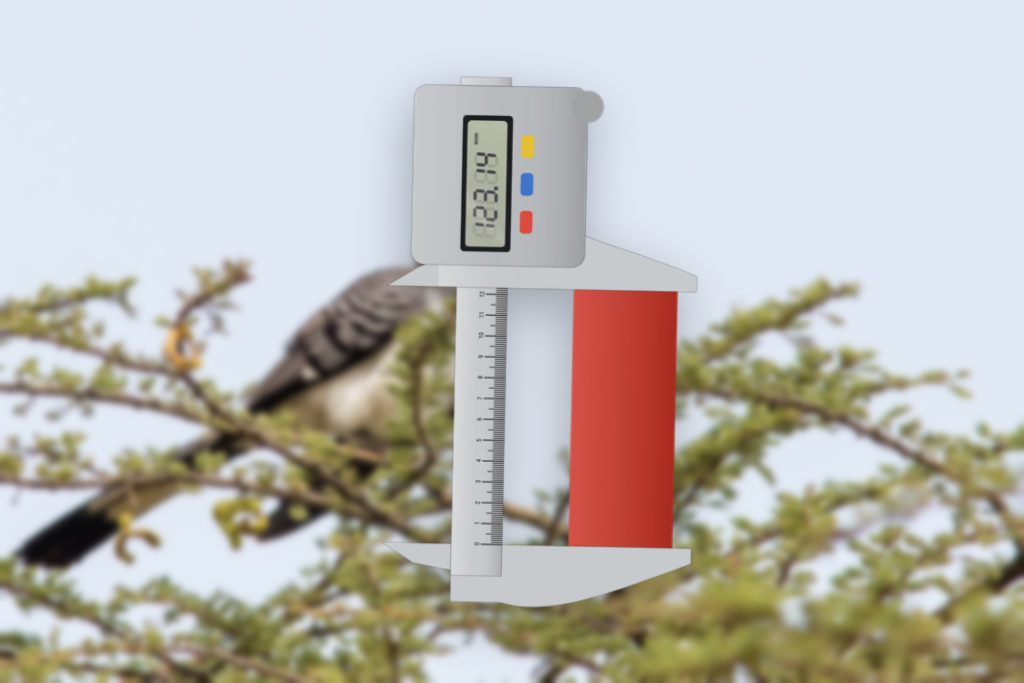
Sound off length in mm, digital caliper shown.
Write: 123.14 mm
